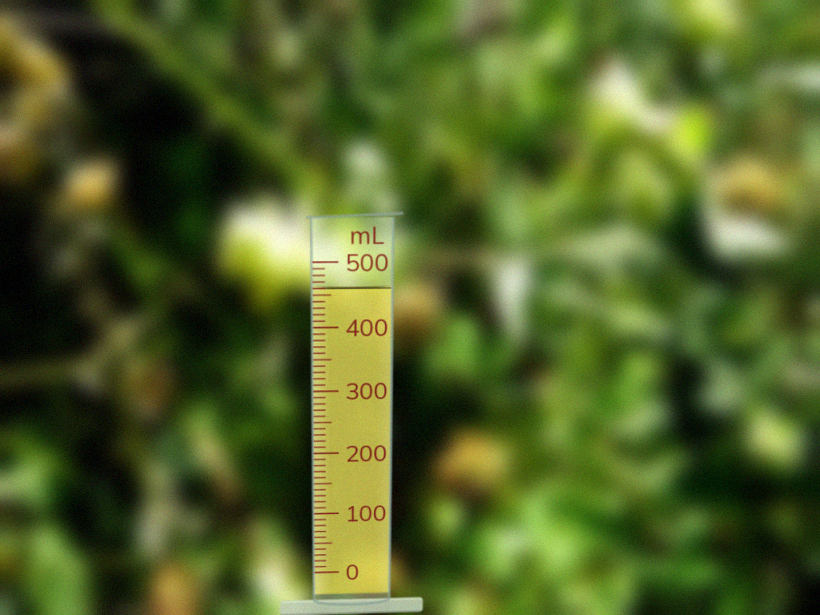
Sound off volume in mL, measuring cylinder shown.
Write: 460 mL
